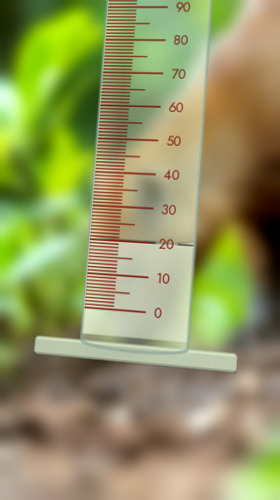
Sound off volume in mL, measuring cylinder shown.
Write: 20 mL
